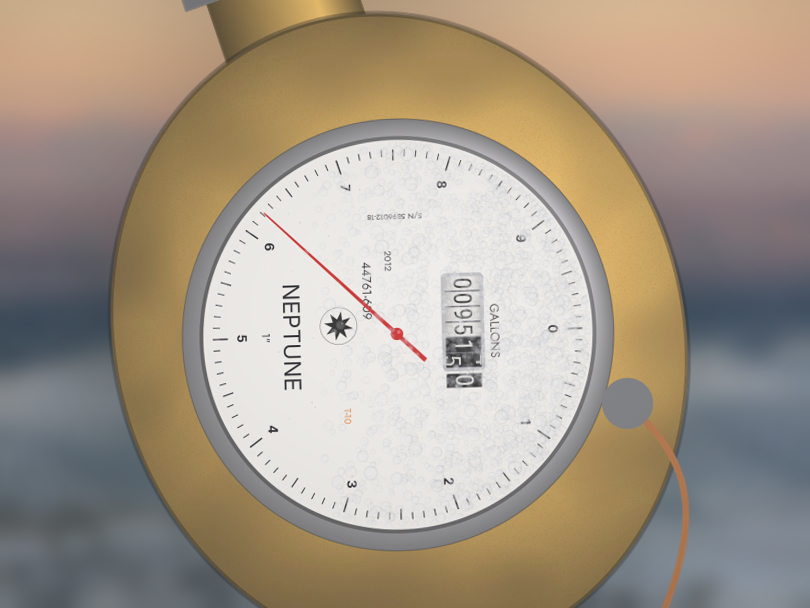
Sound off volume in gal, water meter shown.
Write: 95146.2 gal
